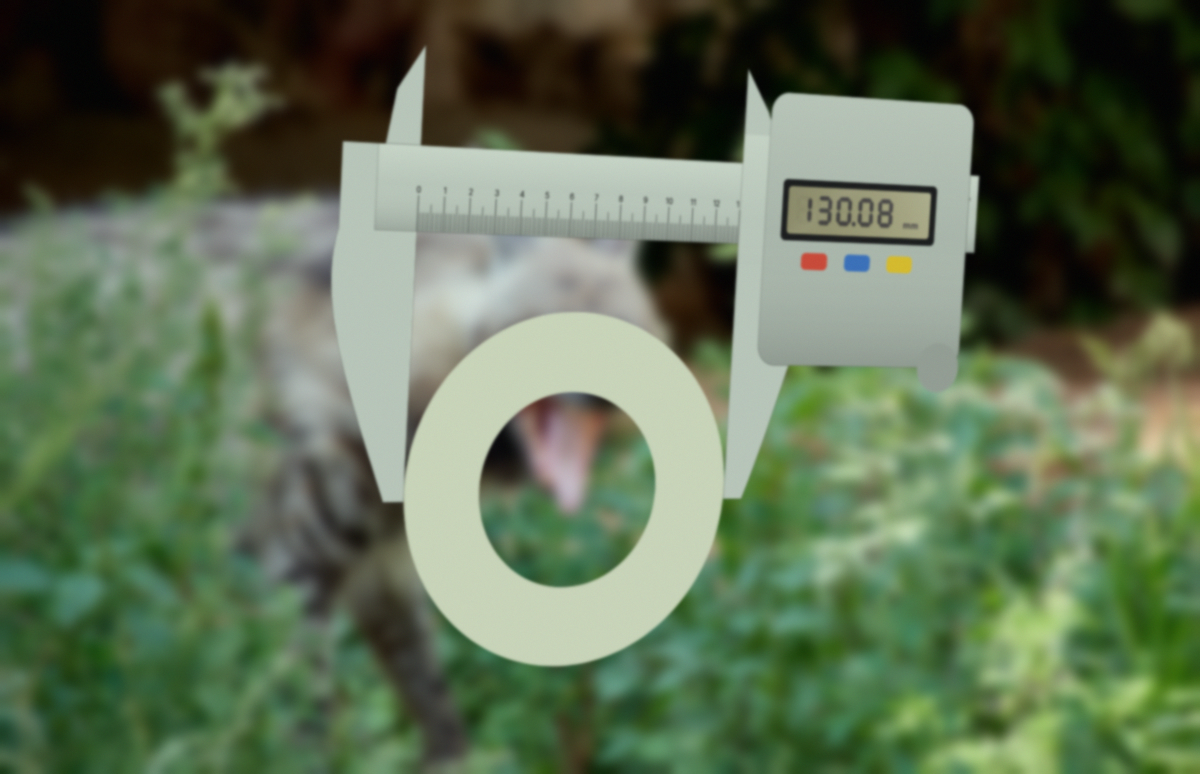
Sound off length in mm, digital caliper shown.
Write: 130.08 mm
